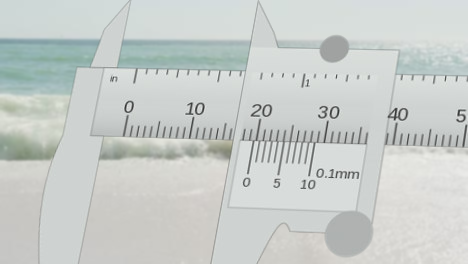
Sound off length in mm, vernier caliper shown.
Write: 19.6 mm
